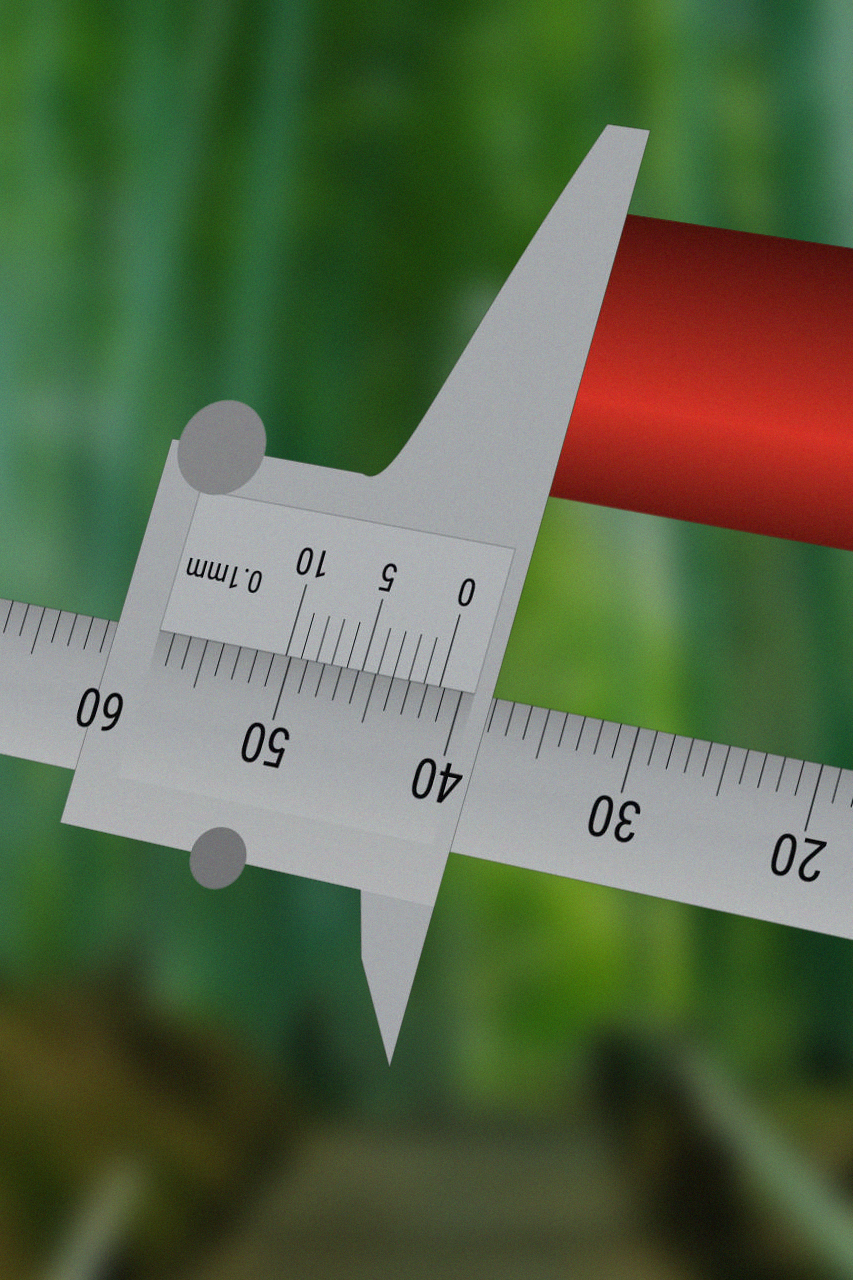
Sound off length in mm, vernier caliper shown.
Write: 41.3 mm
